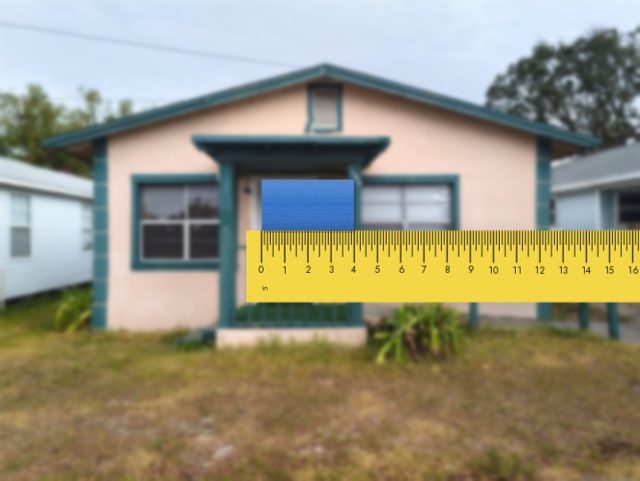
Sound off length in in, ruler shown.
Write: 4 in
